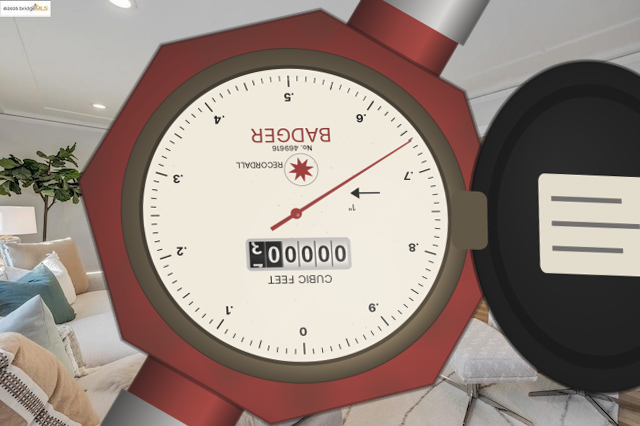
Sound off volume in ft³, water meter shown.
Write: 2.66 ft³
